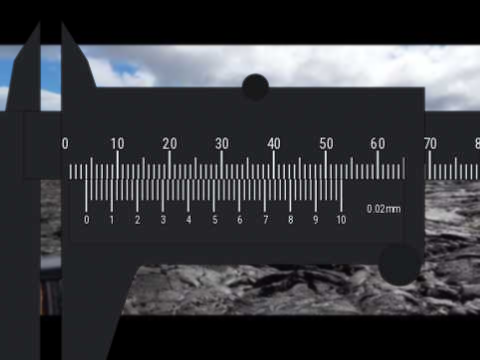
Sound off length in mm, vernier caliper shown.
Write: 4.0 mm
